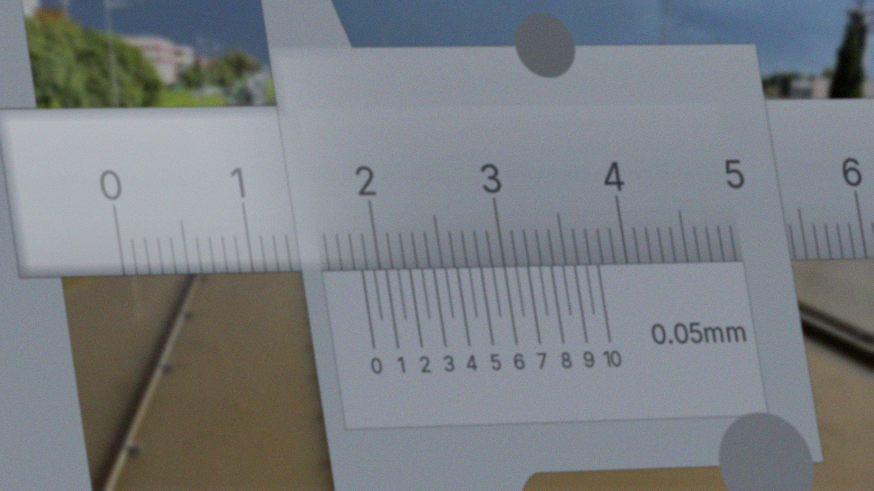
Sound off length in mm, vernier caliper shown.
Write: 18.6 mm
